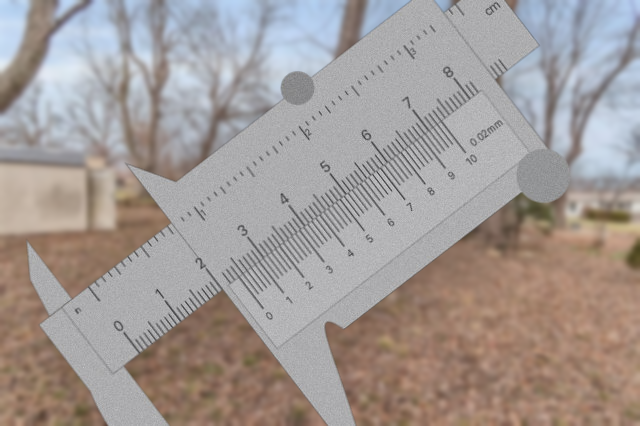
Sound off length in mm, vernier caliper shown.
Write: 24.0 mm
